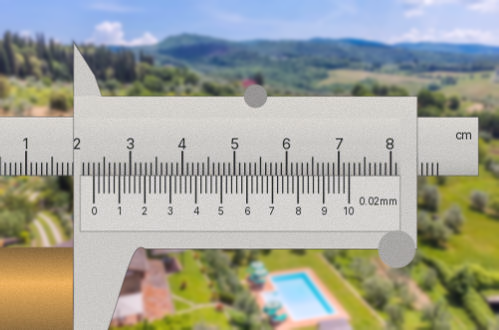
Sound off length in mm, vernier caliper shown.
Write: 23.0 mm
